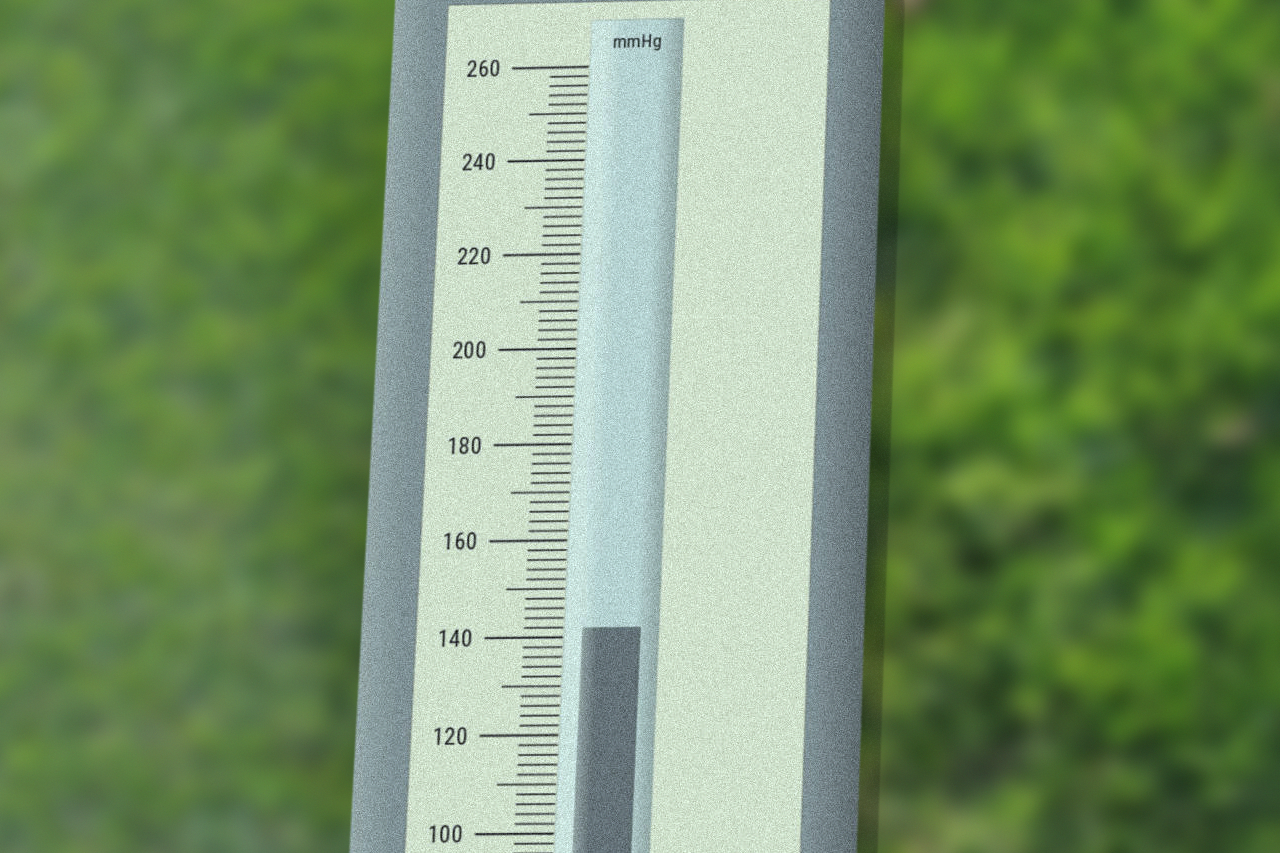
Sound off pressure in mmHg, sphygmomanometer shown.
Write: 142 mmHg
